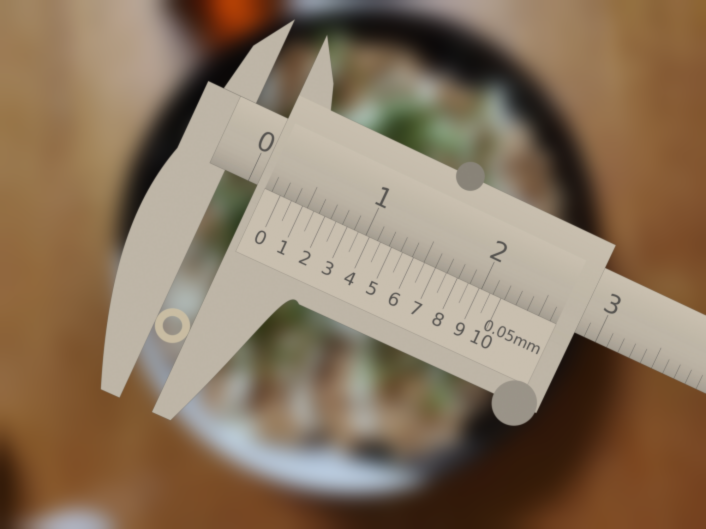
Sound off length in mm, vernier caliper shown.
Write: 2.7 mm
